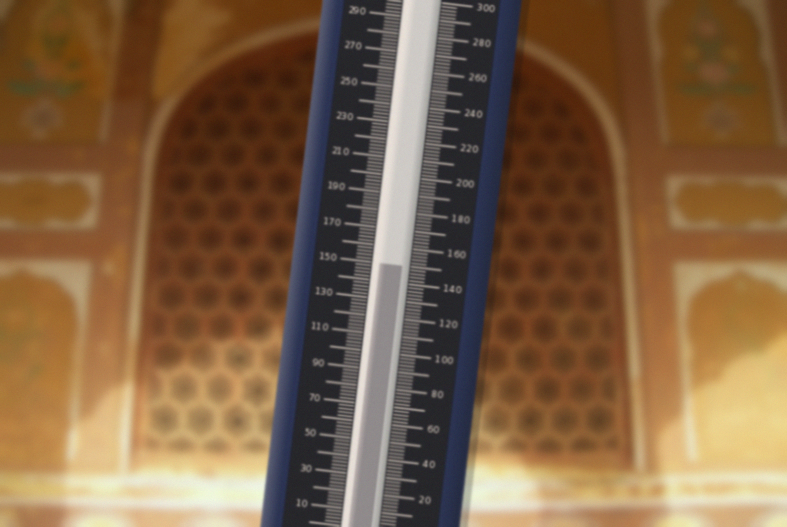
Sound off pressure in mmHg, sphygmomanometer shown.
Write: 150 mmHg
